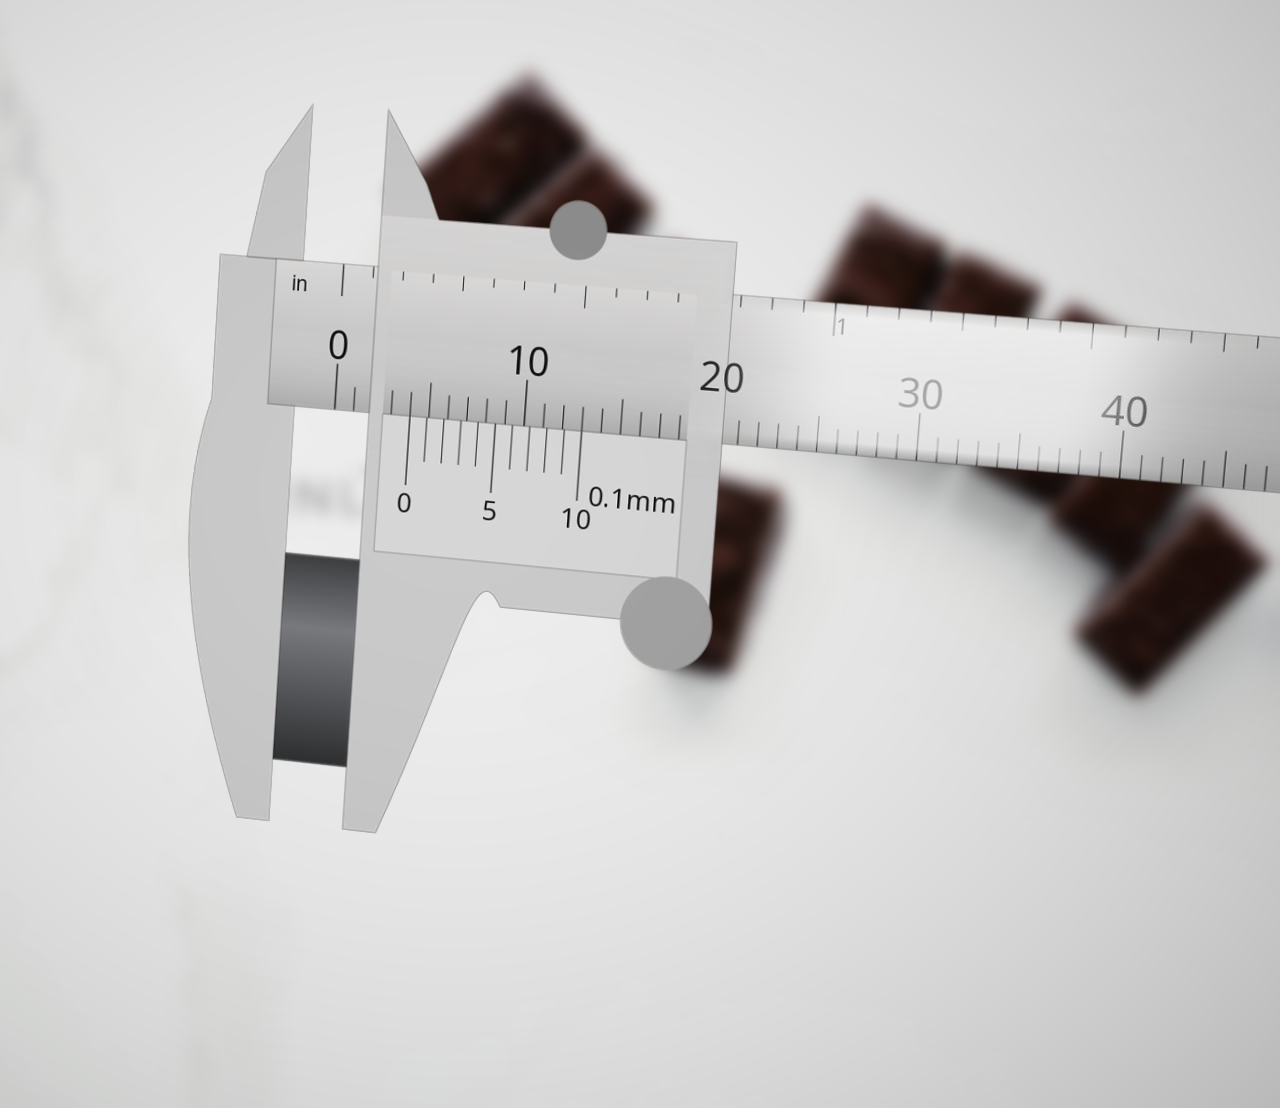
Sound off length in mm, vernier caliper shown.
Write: 4.0 mm
